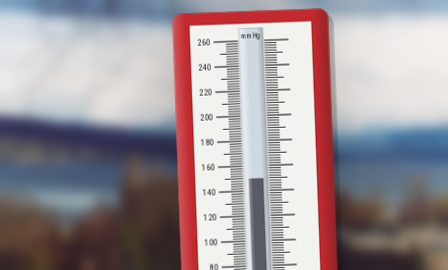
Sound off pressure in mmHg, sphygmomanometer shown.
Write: 150 mmHg
